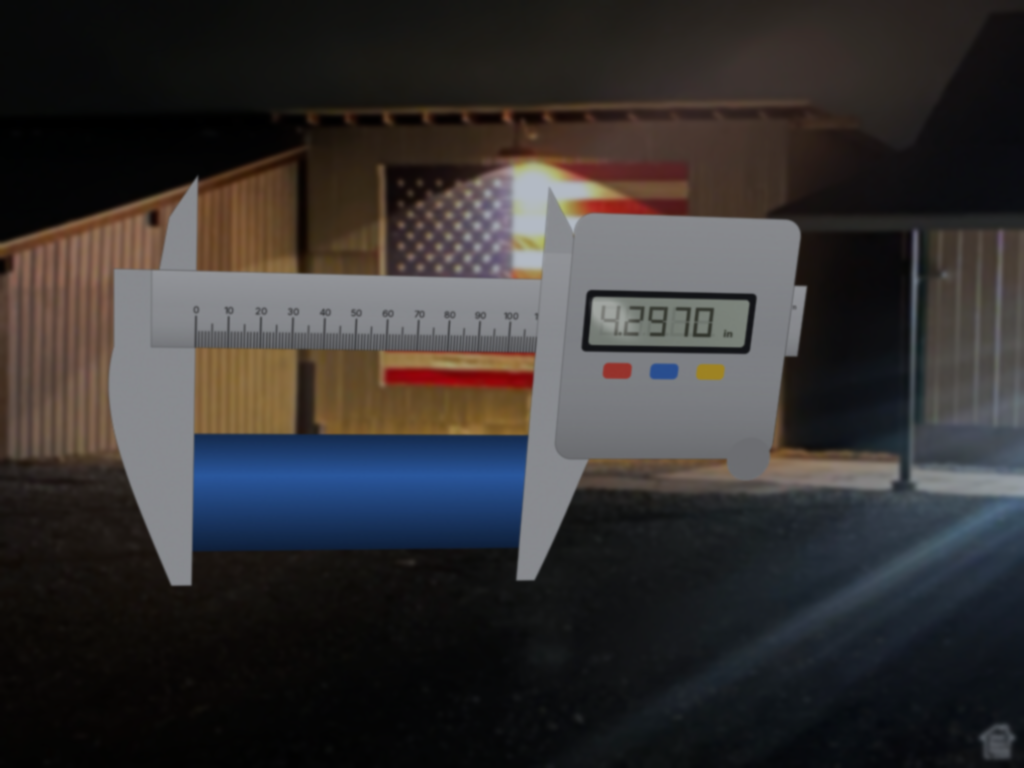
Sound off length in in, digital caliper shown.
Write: 4.2970 in
